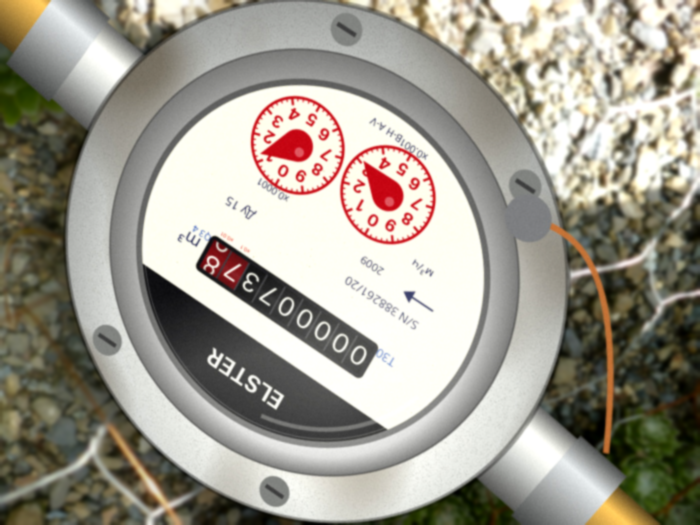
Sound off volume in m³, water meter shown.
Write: 73.7831 m³
